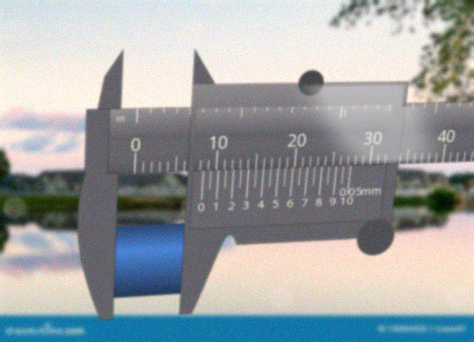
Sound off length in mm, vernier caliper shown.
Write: 8.4 mm
